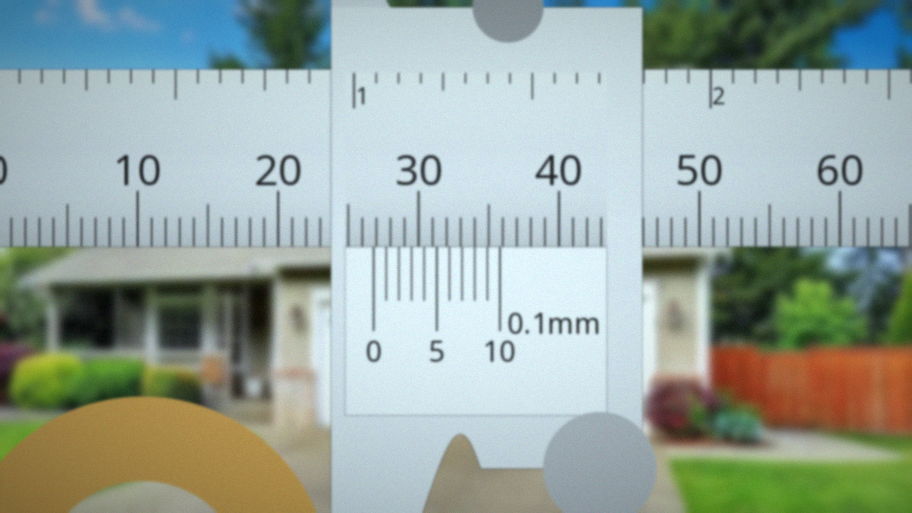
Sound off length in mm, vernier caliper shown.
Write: 26.8 mm
